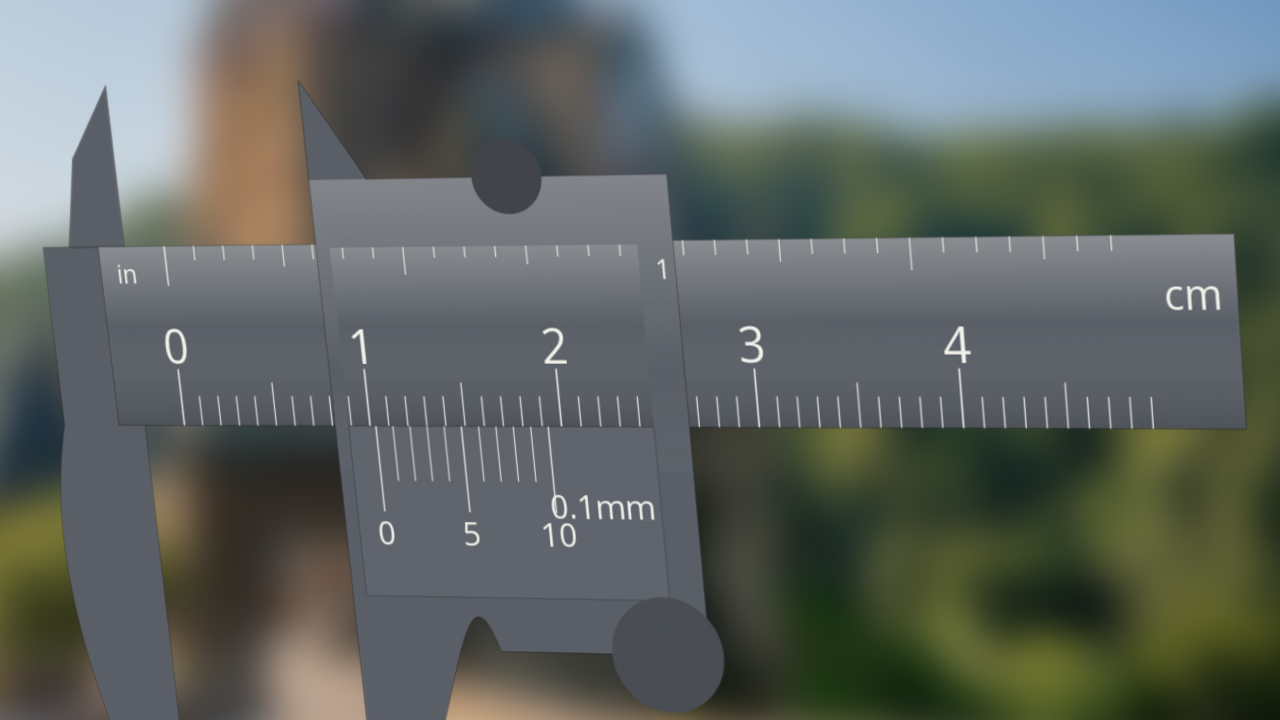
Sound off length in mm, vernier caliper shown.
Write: 10.3 mm
